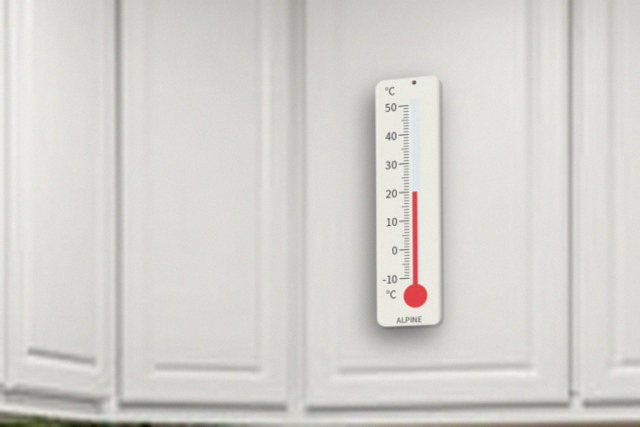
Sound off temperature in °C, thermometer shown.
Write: 20 °C
